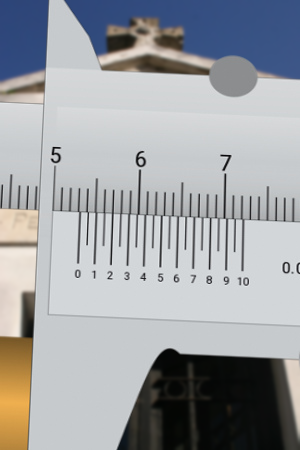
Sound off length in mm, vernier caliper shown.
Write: 53.2 mm
